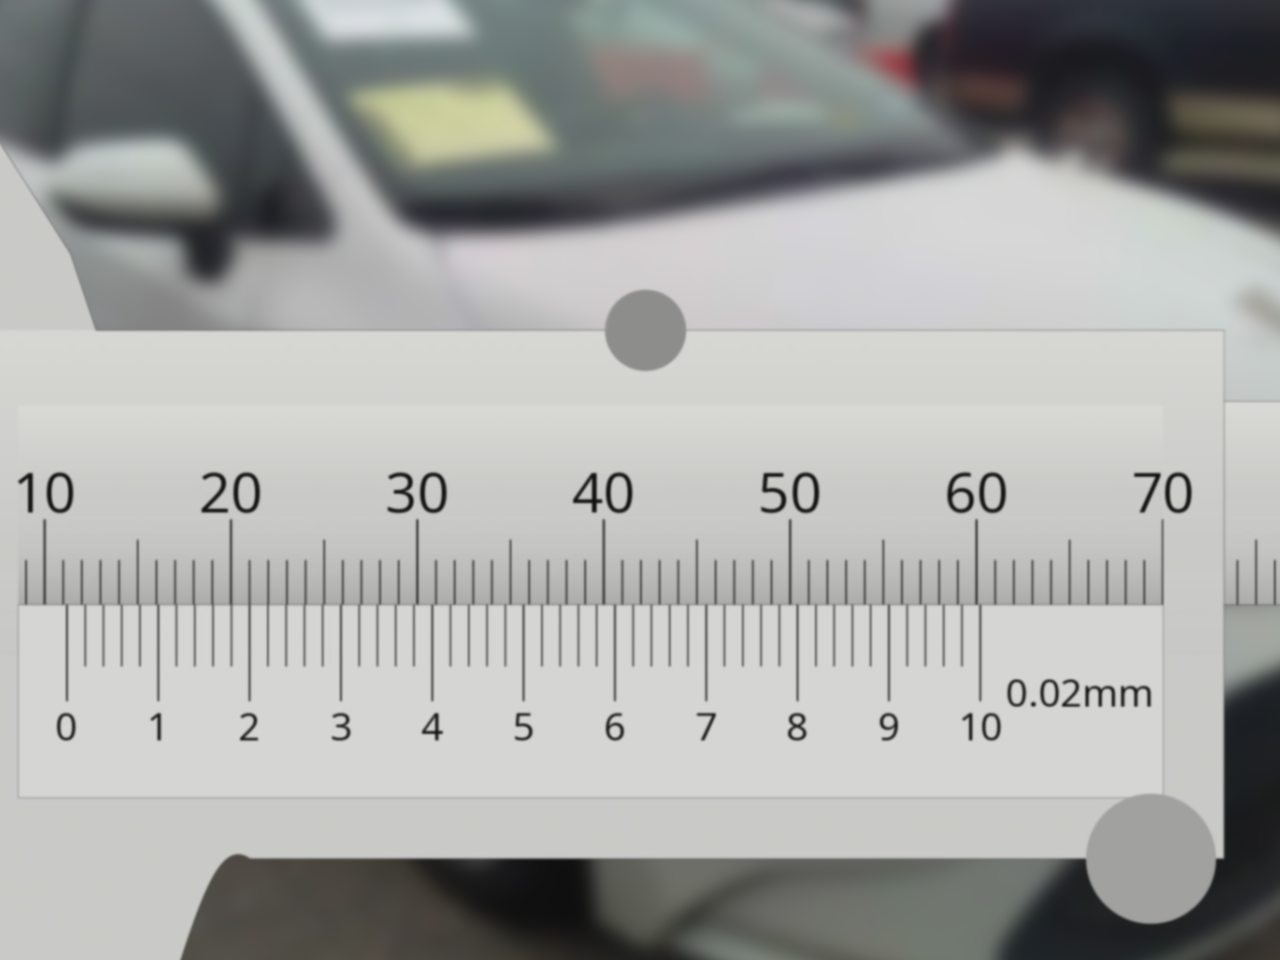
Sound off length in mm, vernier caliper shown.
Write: 11.2 mm
